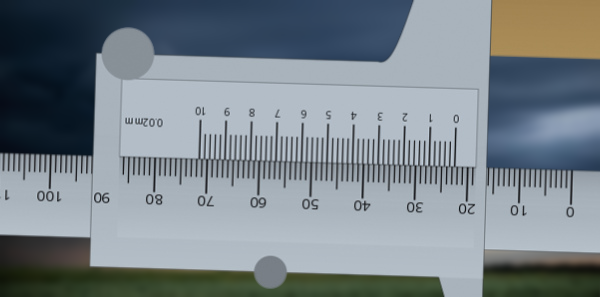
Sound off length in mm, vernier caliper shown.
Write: 22.5 mm
